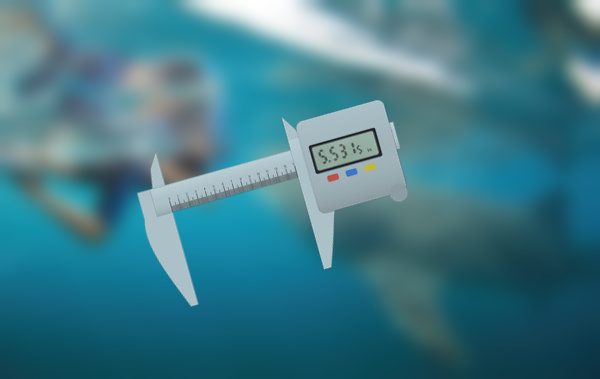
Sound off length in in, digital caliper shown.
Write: 5.5315 in
